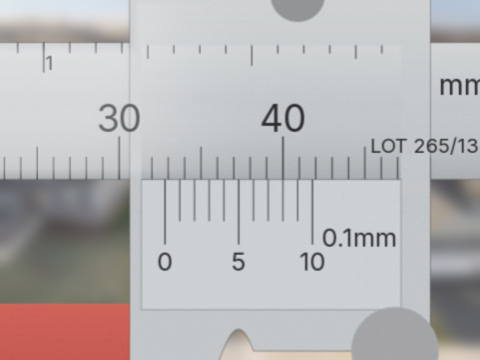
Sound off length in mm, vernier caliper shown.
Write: 32.8 mm
